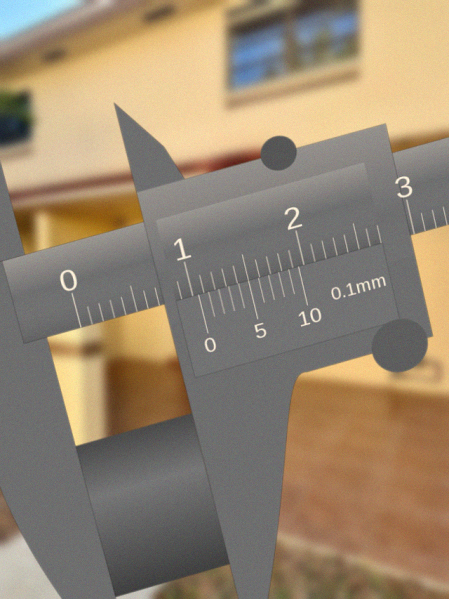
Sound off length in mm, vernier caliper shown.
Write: 10.5 mm
